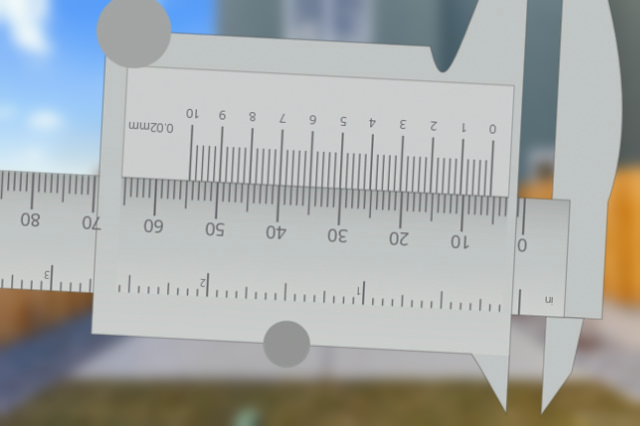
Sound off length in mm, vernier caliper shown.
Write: 5.6 mm
